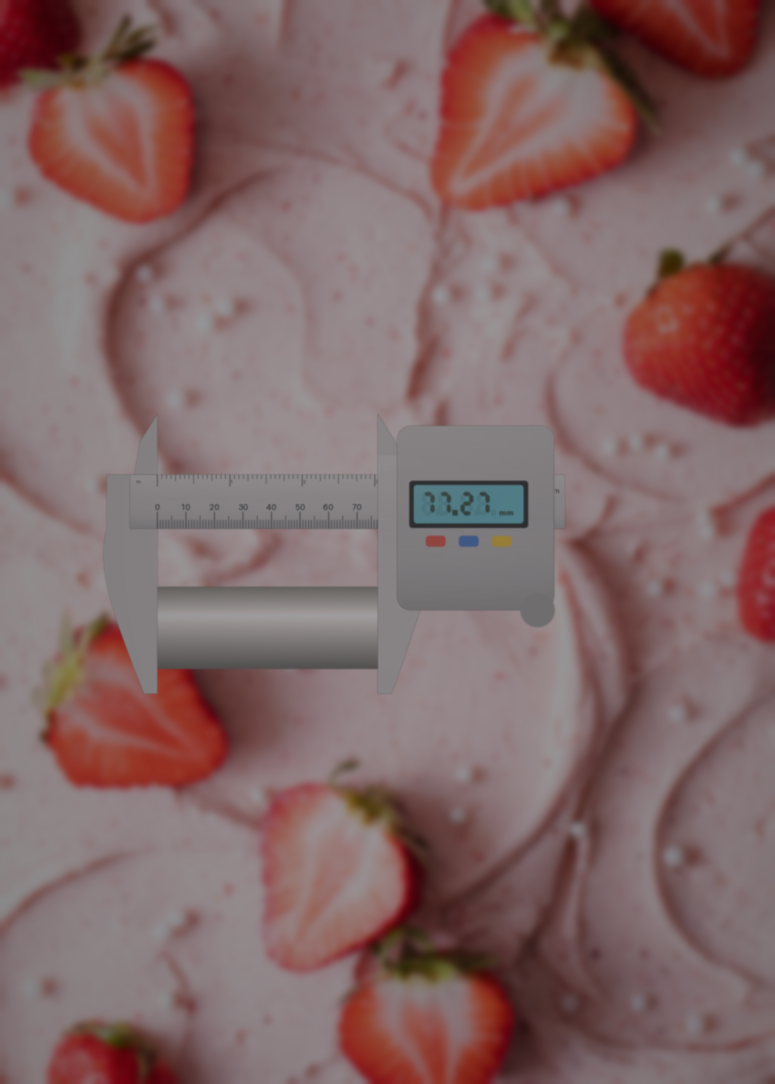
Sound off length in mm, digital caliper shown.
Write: 77.27 mm
